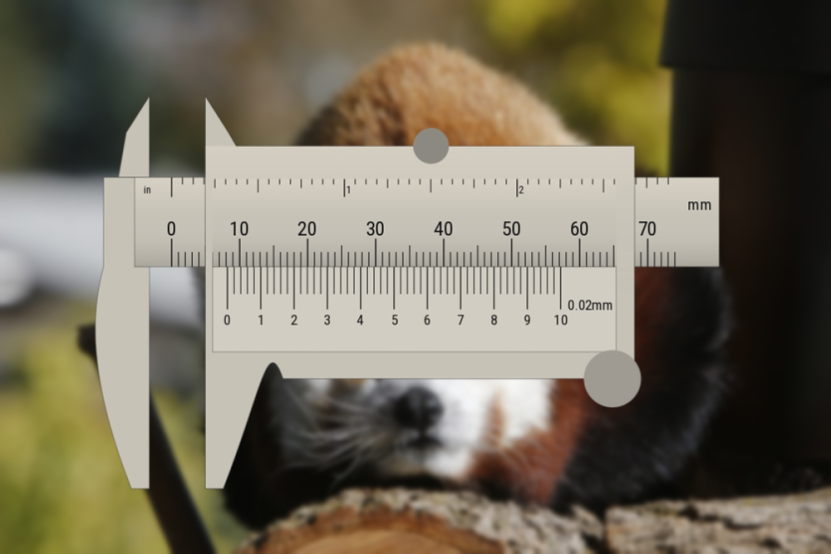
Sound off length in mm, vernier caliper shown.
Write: 8.2 mm
